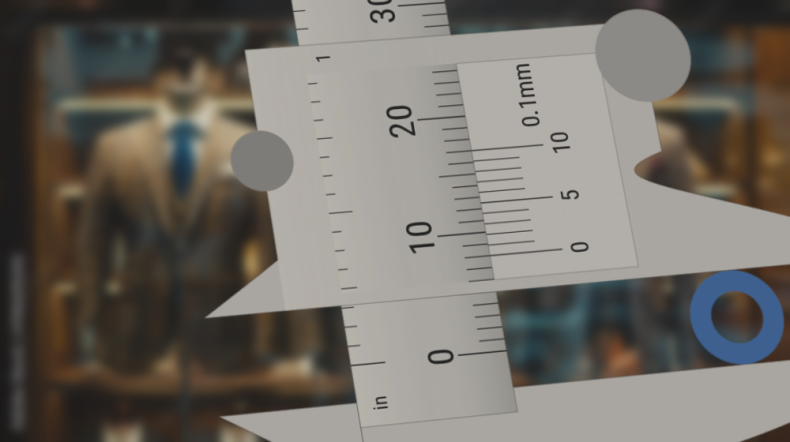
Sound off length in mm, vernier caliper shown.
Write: 8.0 mm
